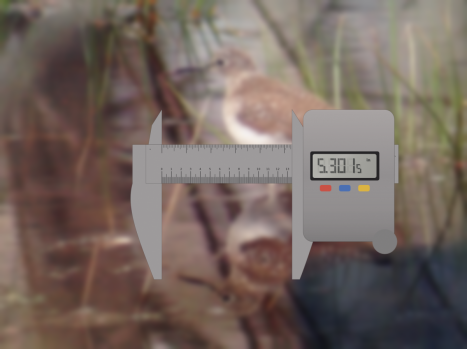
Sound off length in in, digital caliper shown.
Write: 5.3015 in
